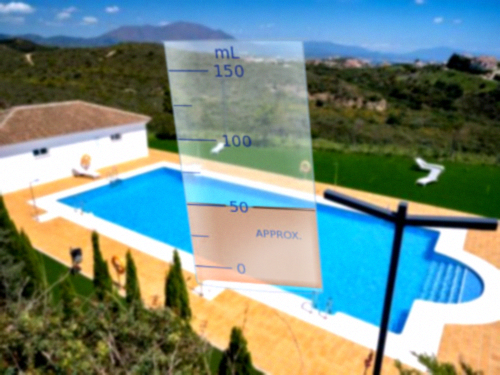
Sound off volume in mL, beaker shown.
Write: 50 mL
